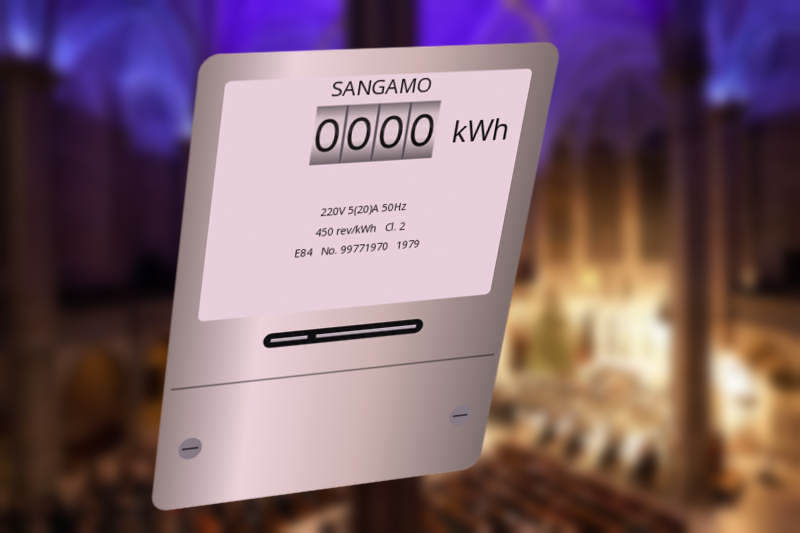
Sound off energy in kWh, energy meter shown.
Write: 0 kWh
